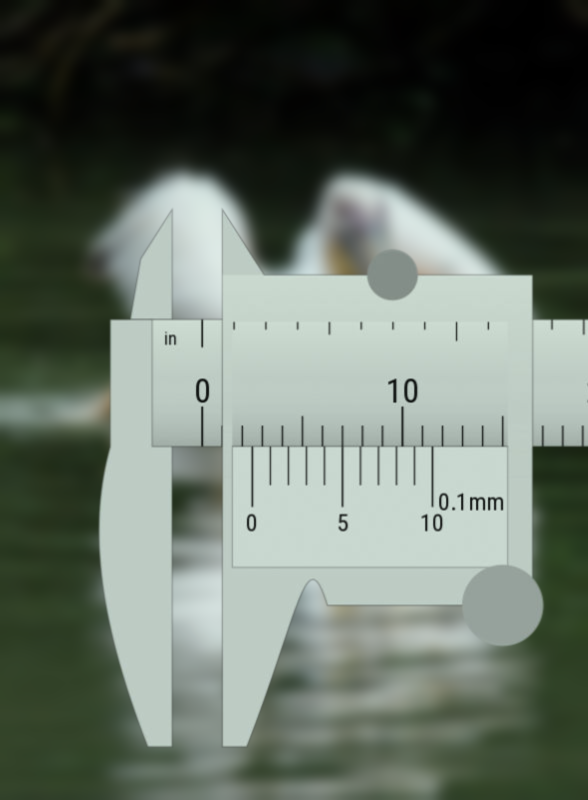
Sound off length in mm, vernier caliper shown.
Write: 2.5 mm
